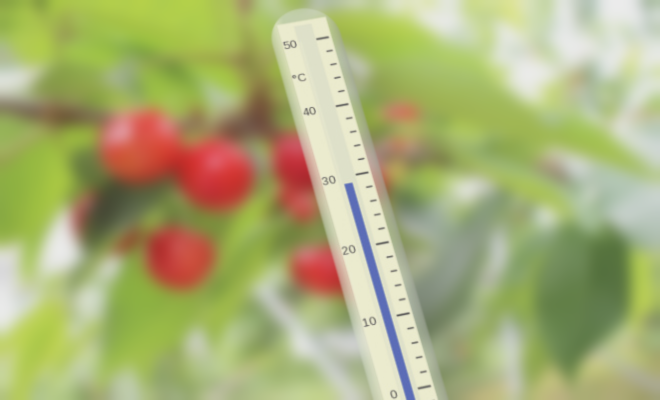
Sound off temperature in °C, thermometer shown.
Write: 29 °C
